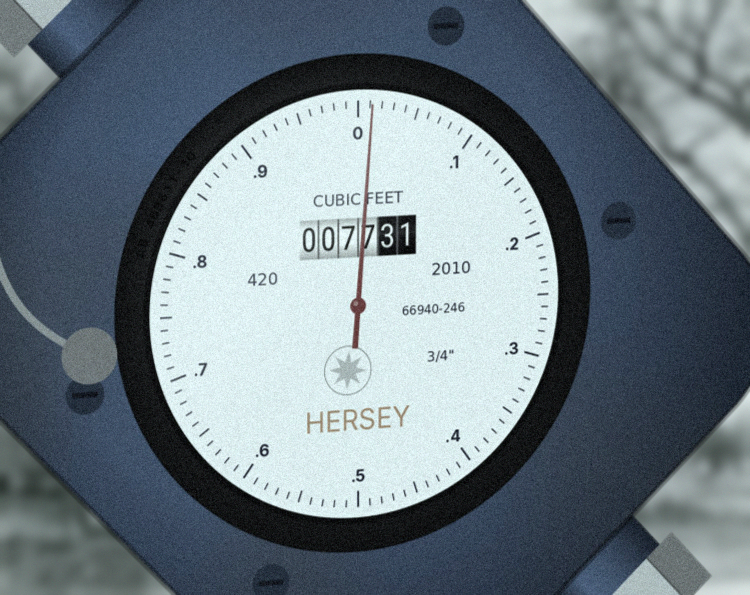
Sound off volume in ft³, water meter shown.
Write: 7731.01 ft³
